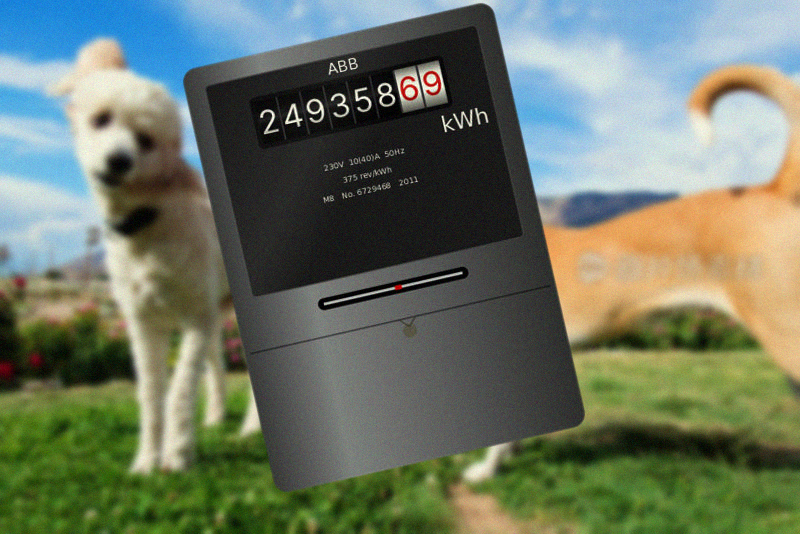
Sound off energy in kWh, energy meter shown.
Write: 249358.69 kWh
